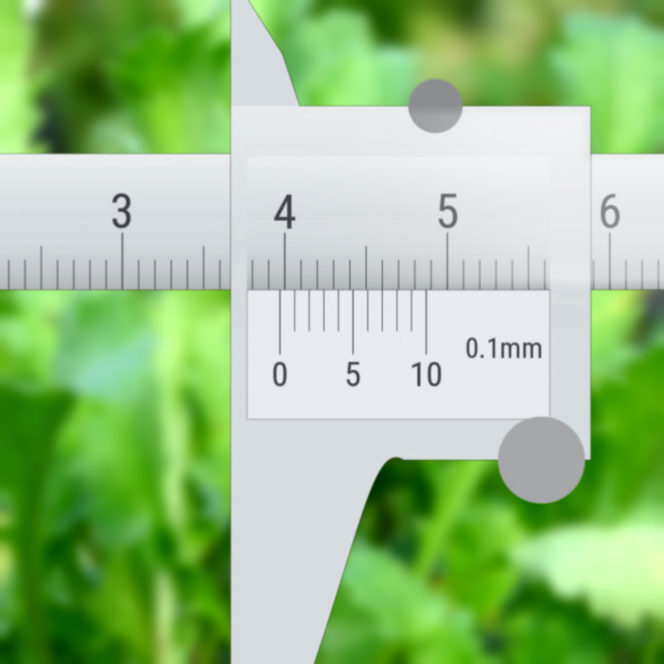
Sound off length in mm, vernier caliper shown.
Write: 39.7 mm
